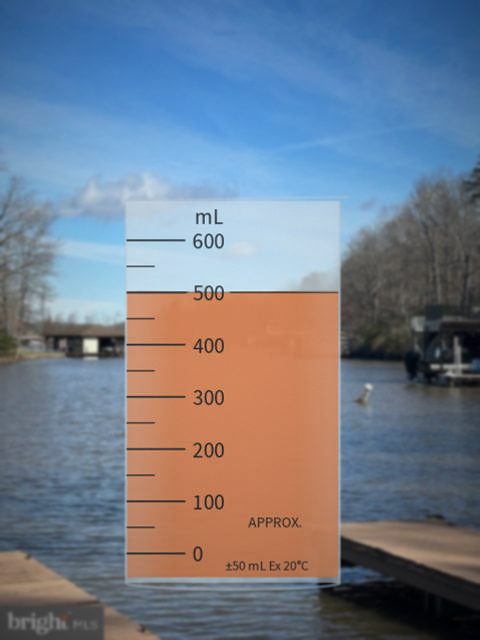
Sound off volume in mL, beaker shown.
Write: 500 mL
